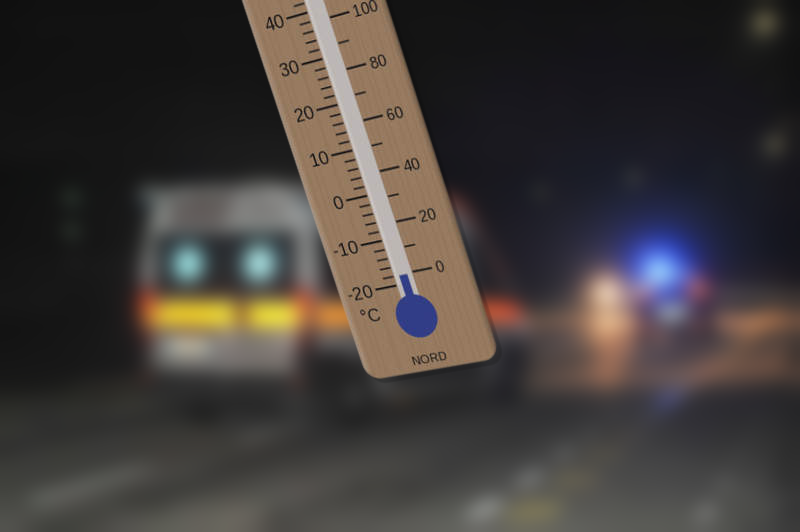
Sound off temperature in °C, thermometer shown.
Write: -18 °C
